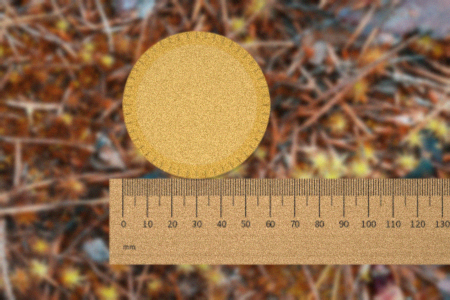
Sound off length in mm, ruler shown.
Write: 60 mm
